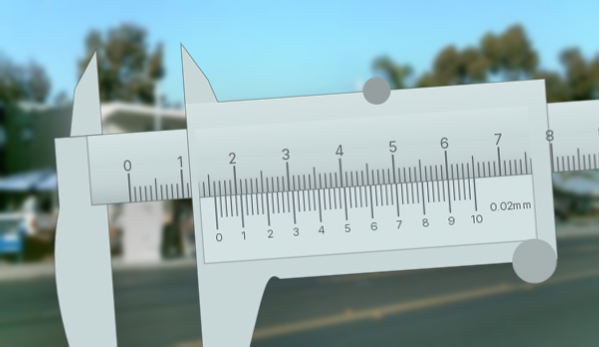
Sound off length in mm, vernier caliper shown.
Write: 16.0 mm
